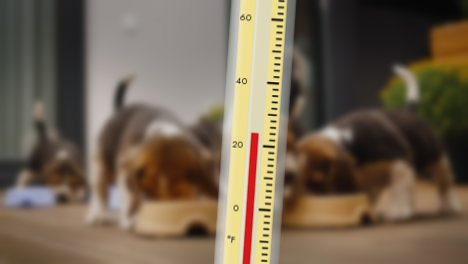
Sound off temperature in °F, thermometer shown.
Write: 24 °F
